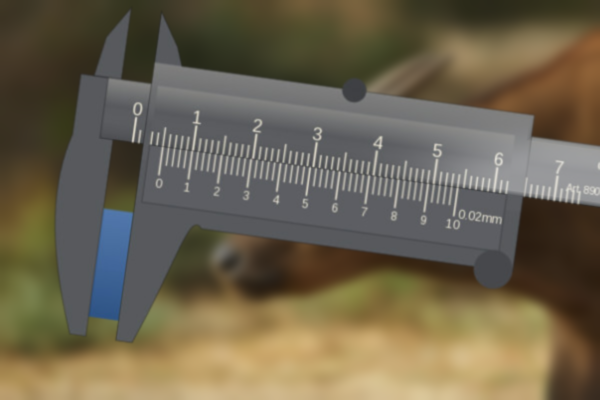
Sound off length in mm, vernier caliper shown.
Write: 5.0 mm
